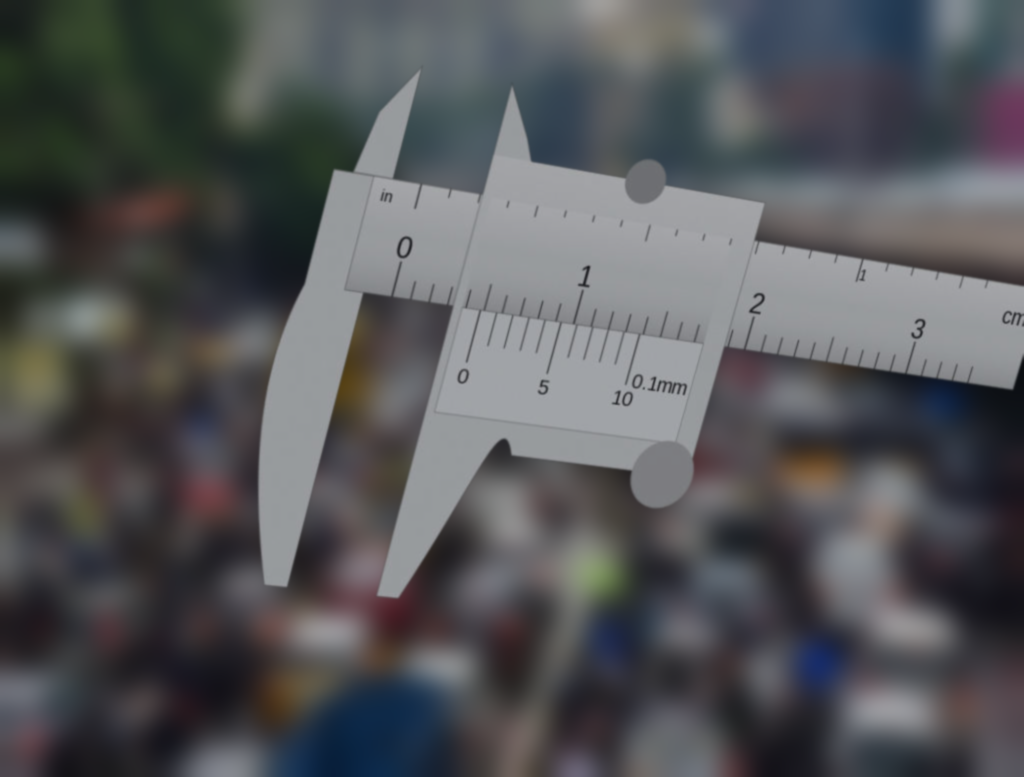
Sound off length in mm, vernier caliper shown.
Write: 4.8 mm
